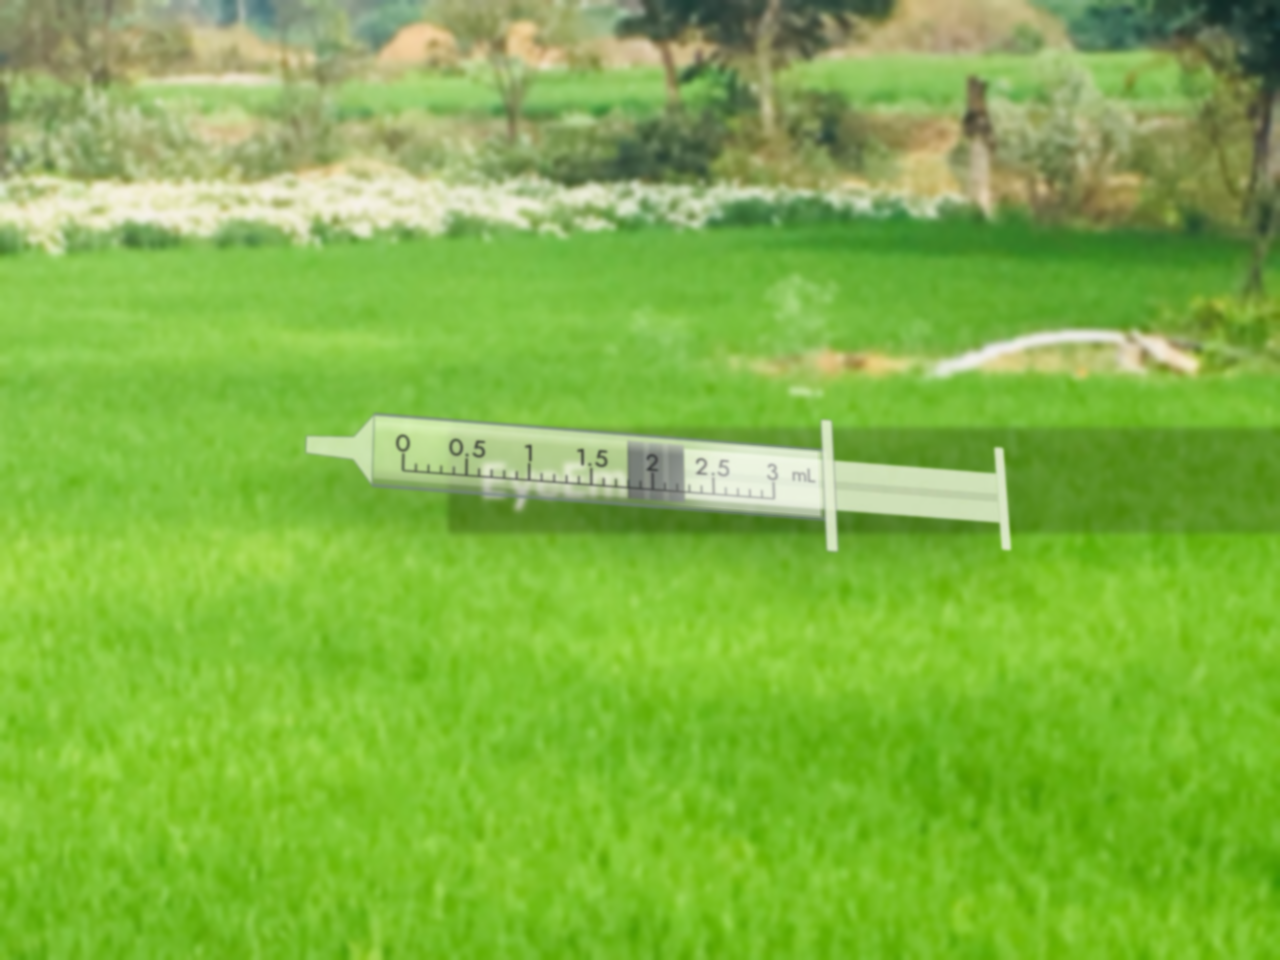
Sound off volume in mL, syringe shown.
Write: 1.8 mL
